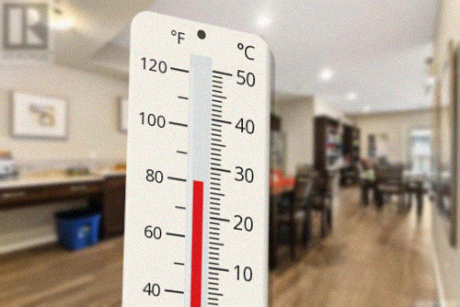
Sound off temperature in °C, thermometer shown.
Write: 27 °C
